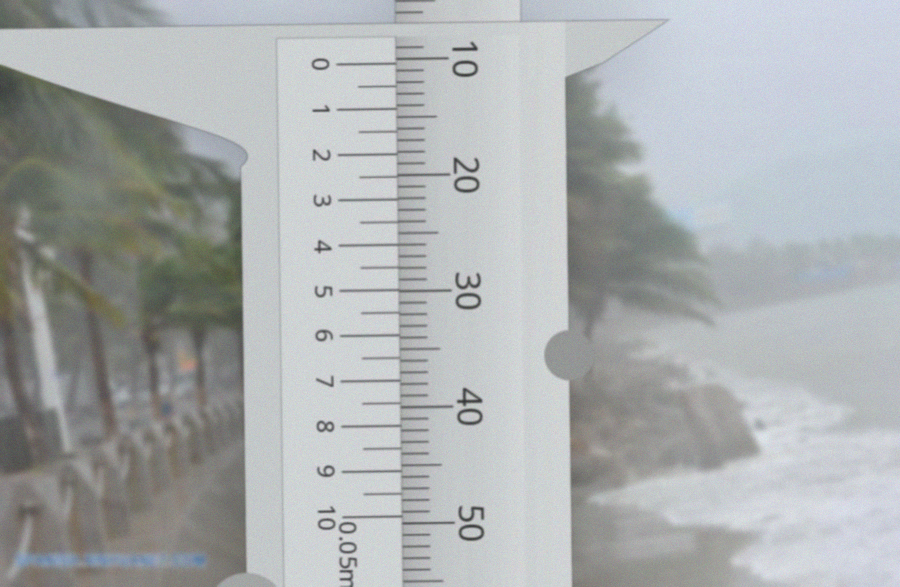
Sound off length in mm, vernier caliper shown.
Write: 10.4 mm
